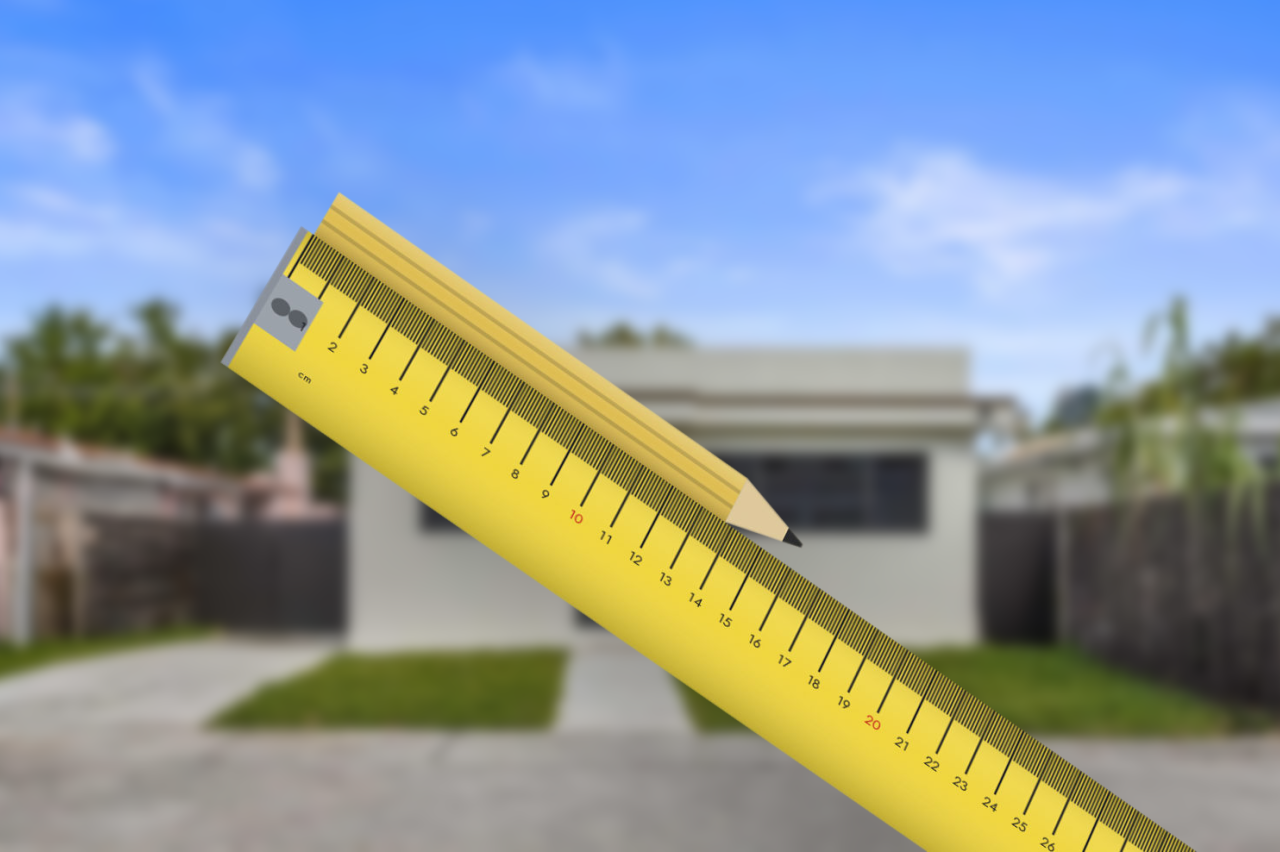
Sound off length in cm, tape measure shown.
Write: 16 cm
